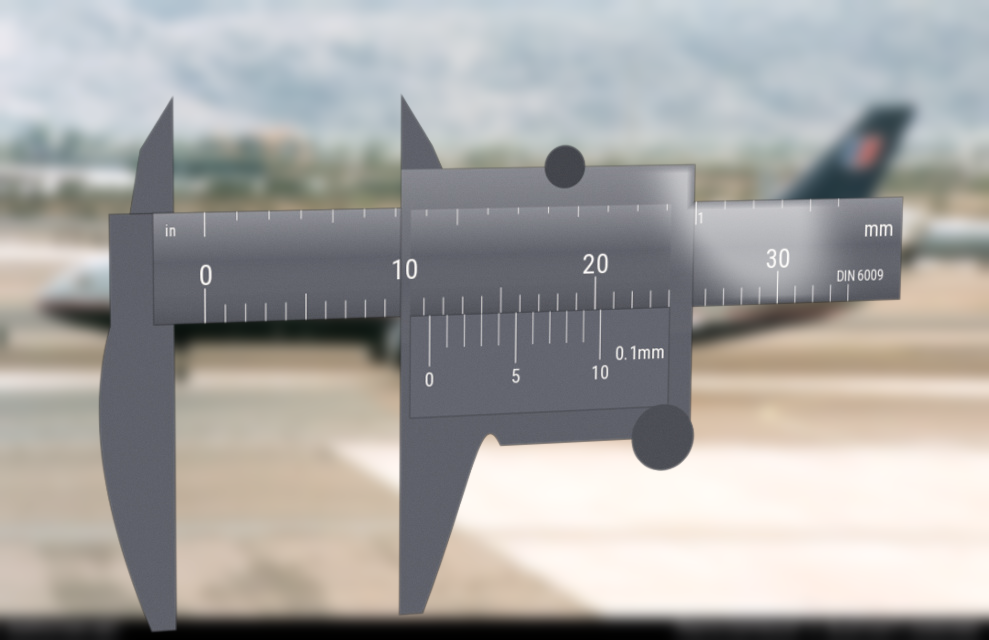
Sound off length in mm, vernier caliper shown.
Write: 11.3 mm
